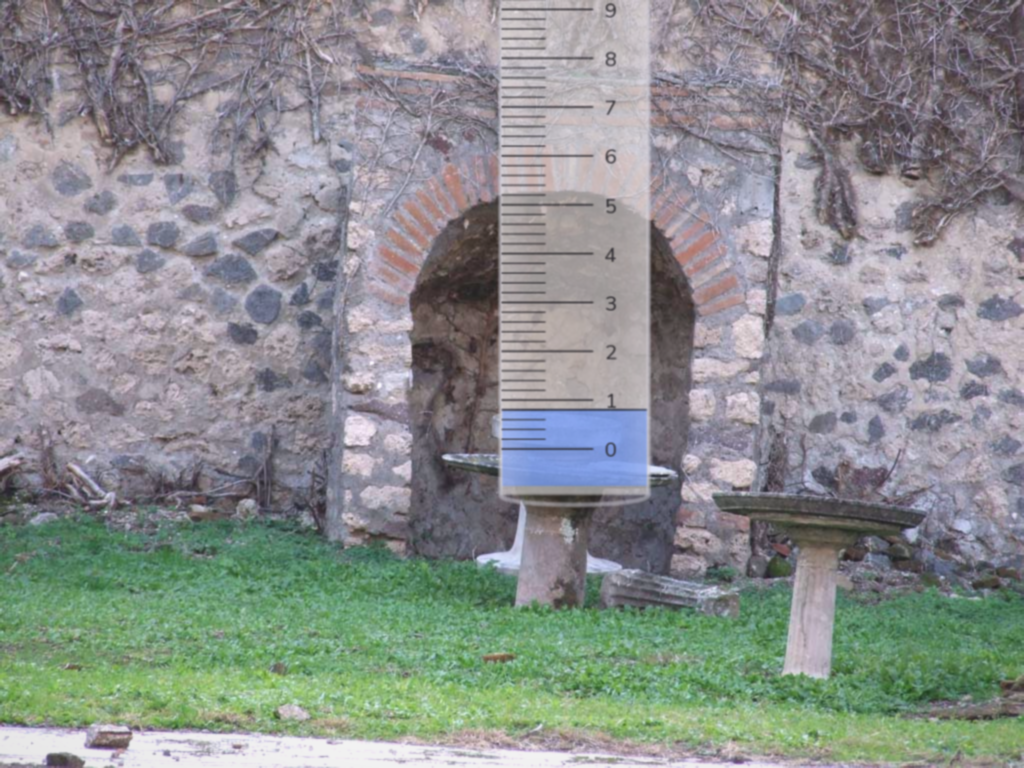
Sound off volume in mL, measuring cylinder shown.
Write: 0.8 mL
